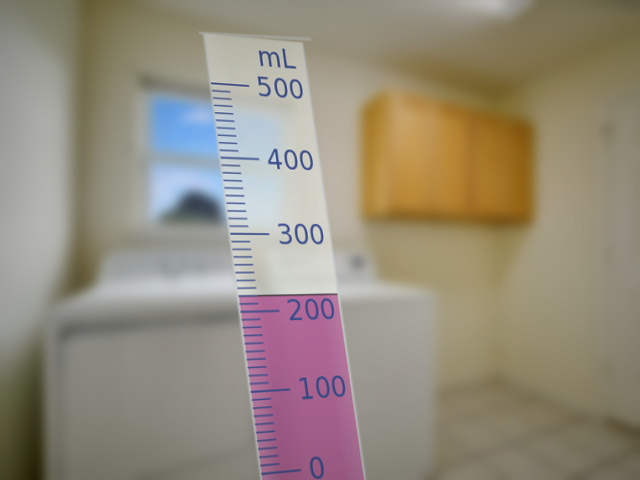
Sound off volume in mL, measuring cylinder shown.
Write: 220 mL
